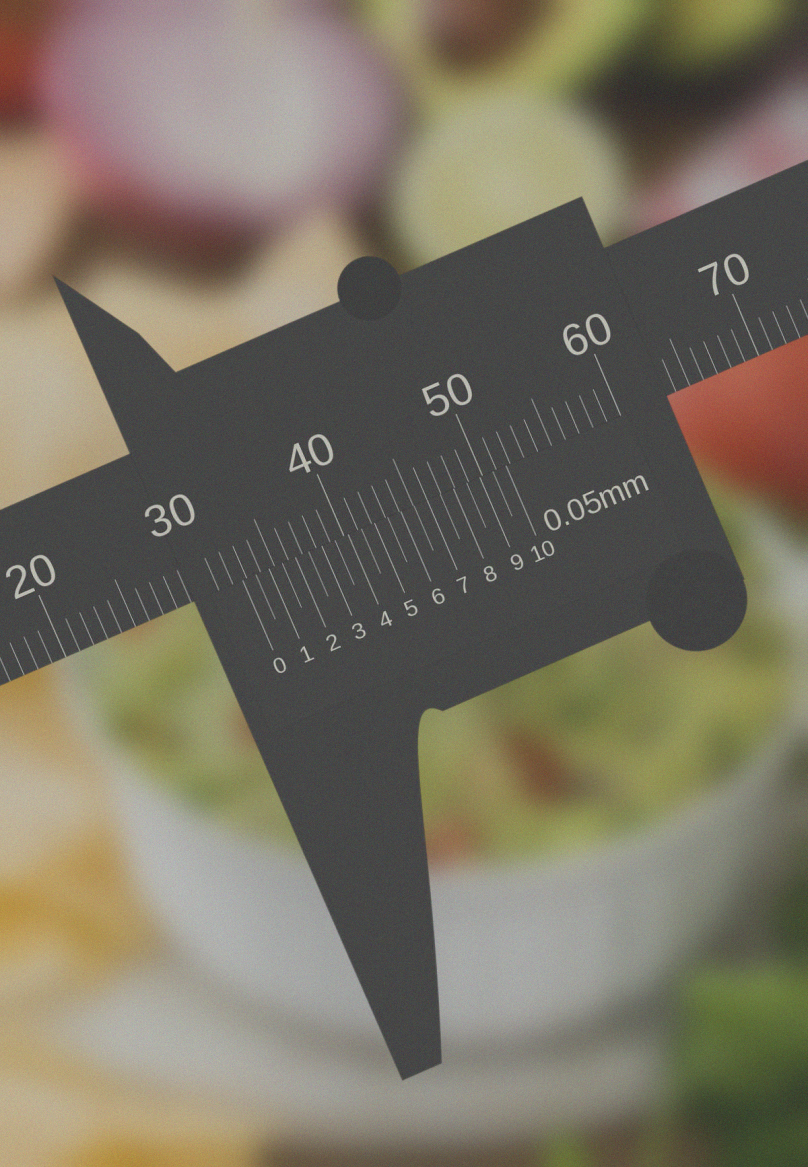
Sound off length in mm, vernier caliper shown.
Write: 32.7 mm
